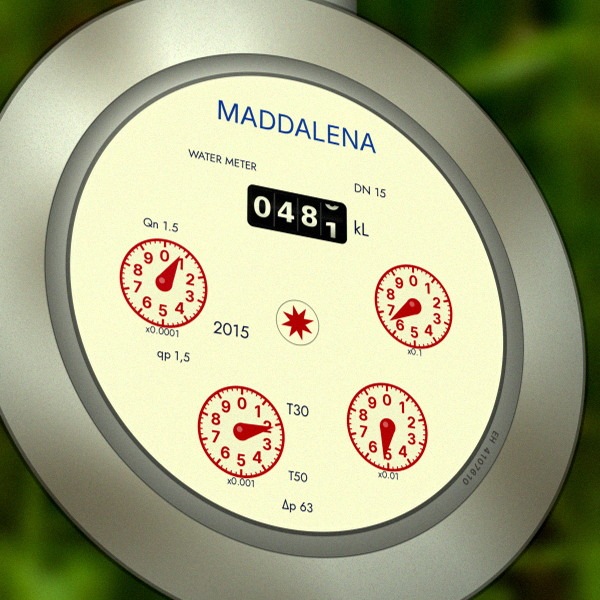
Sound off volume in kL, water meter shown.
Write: 480.6520 kL
